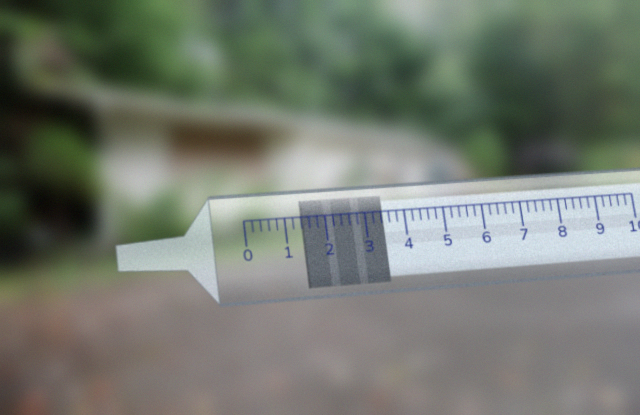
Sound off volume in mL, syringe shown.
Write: 1.4 mL
